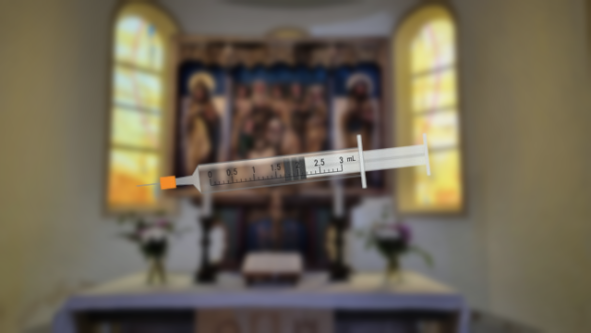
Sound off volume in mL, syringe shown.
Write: 1.7 mL
